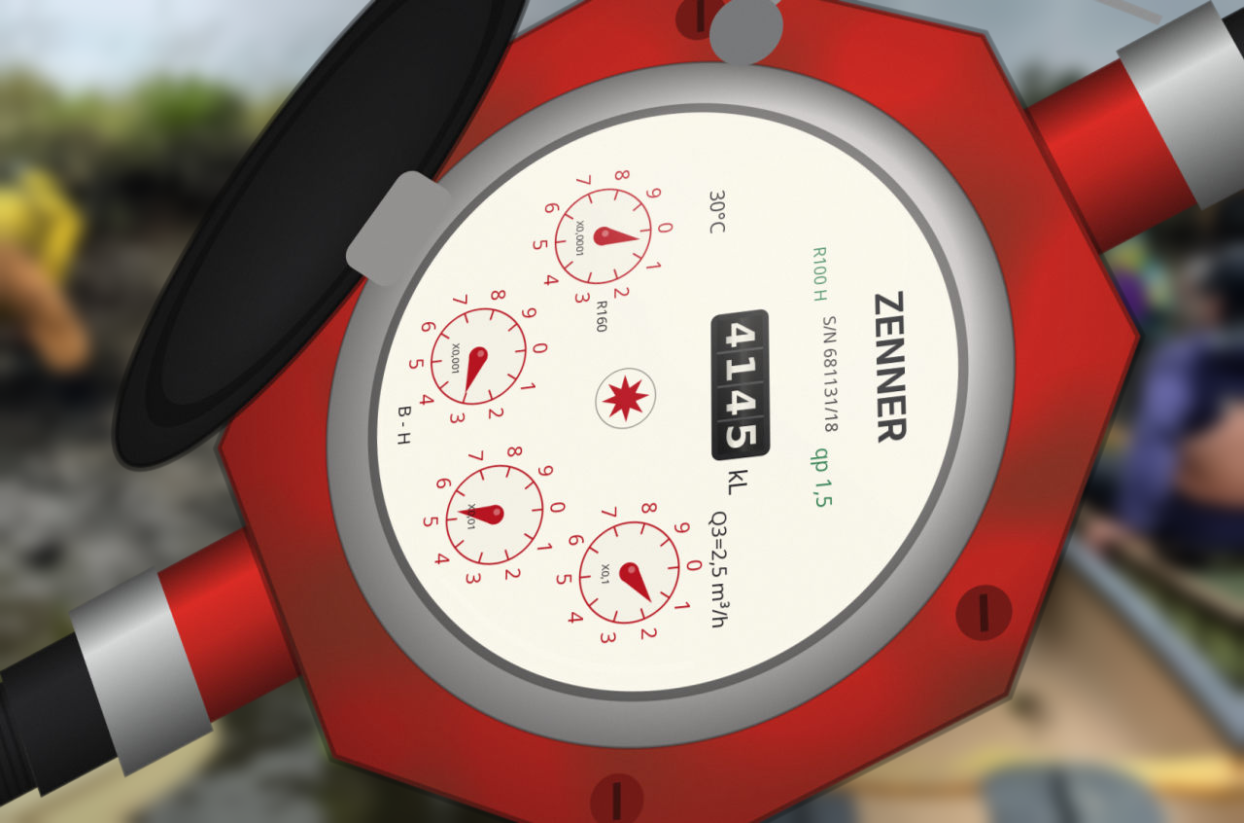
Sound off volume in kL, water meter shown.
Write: 4145.1530 kL
